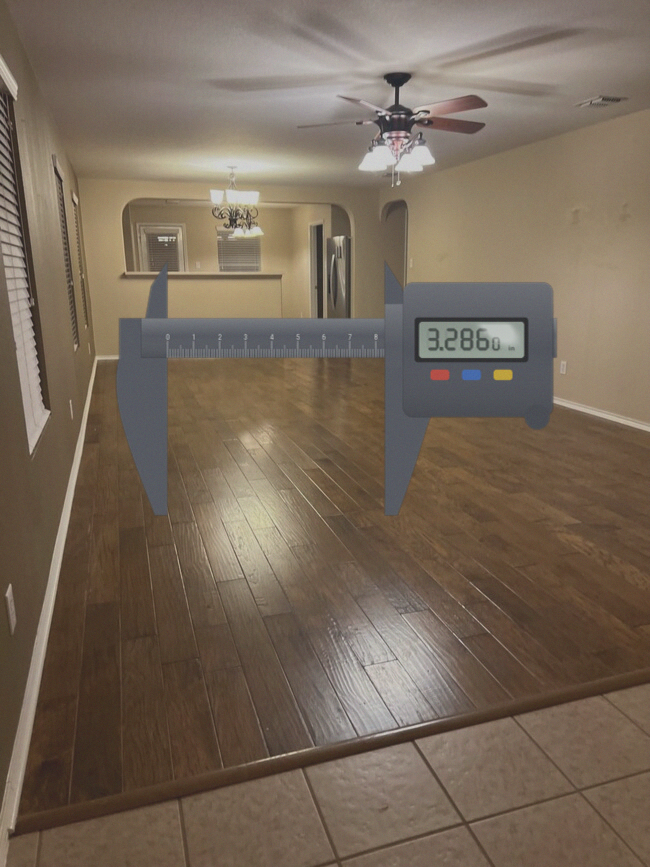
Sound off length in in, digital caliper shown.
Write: 3.2860 in
